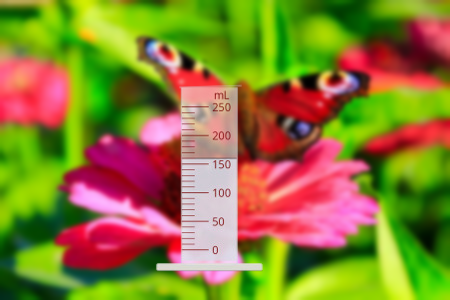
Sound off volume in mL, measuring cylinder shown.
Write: 160 mL
